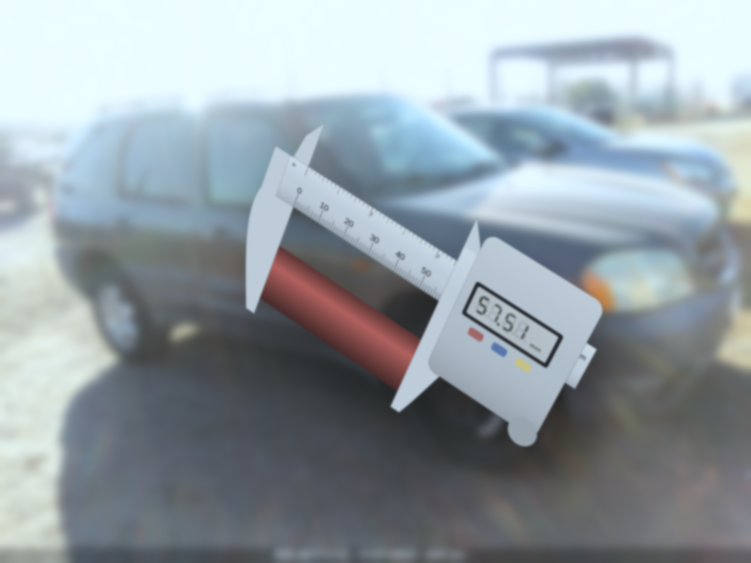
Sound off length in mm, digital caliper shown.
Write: 57.51 mm
